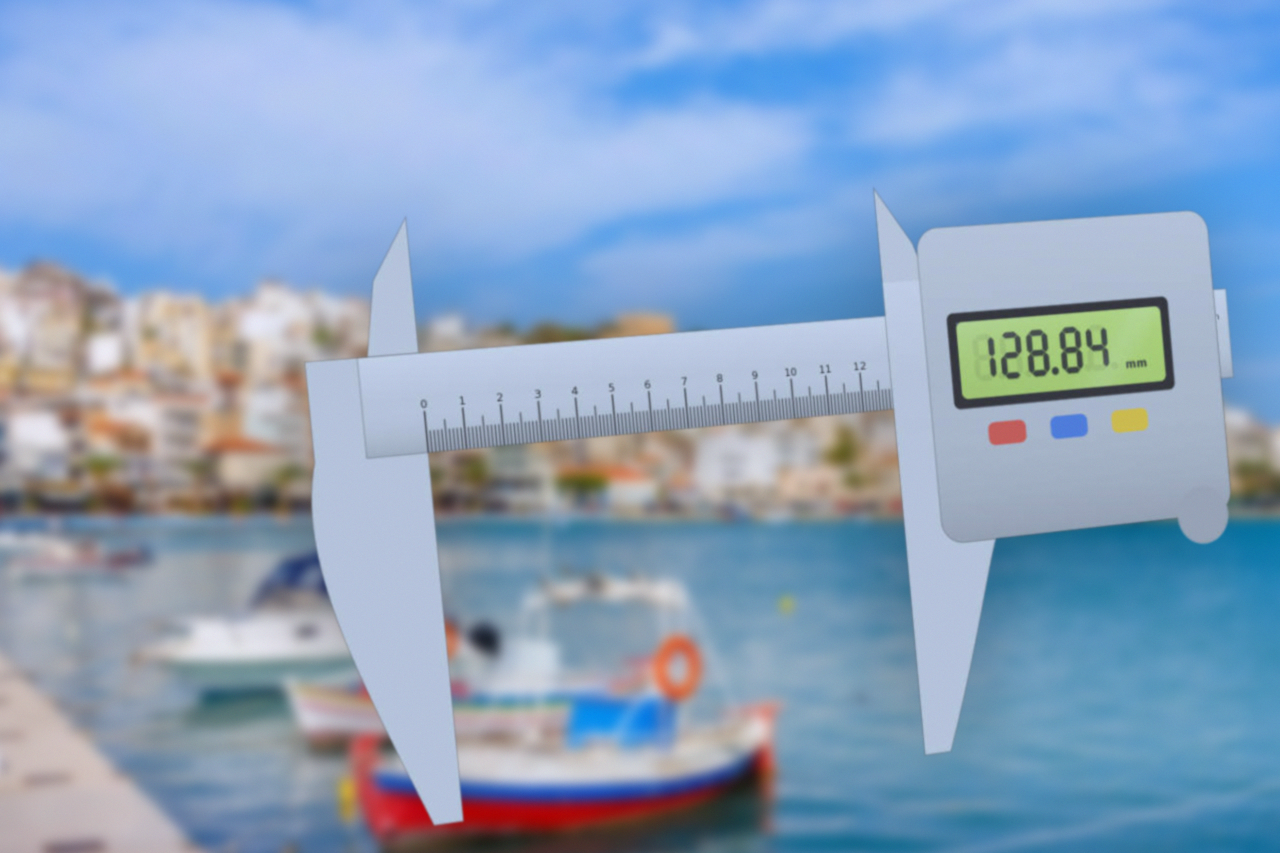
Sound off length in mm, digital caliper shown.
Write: 128.84 mm
